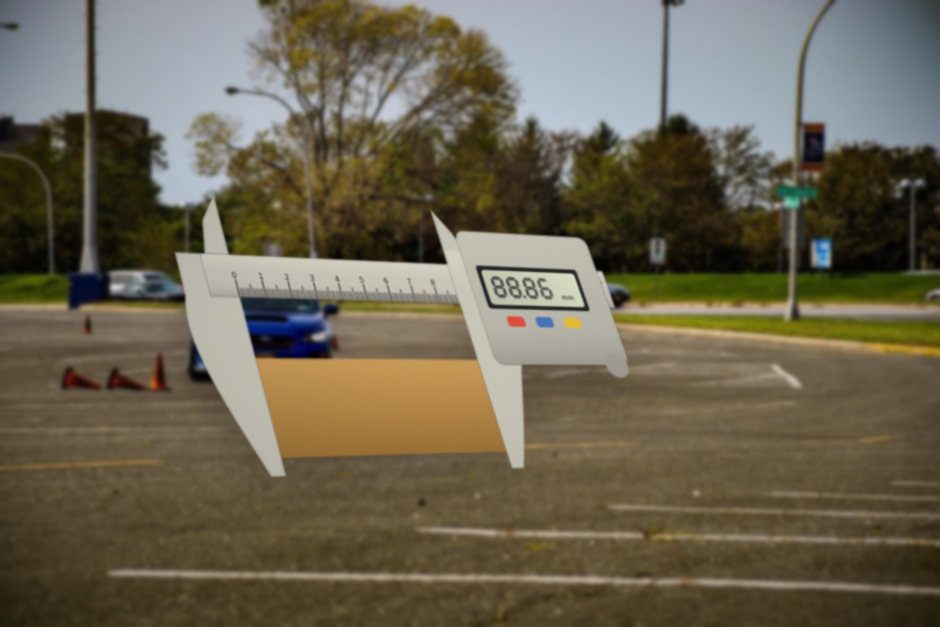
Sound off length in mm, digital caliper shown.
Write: 88.86 mm
